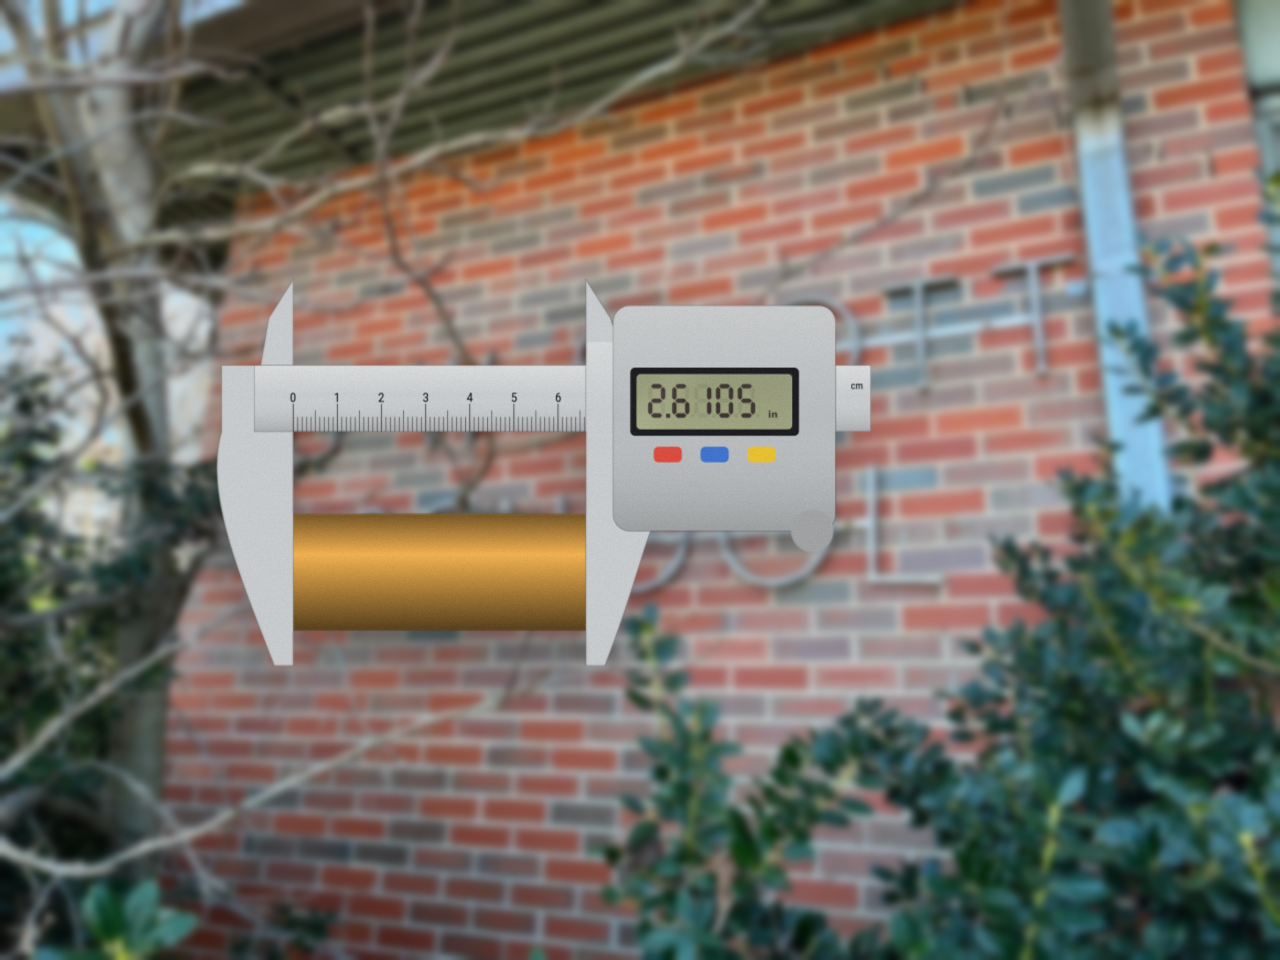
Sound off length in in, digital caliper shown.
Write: 2.6105 in
